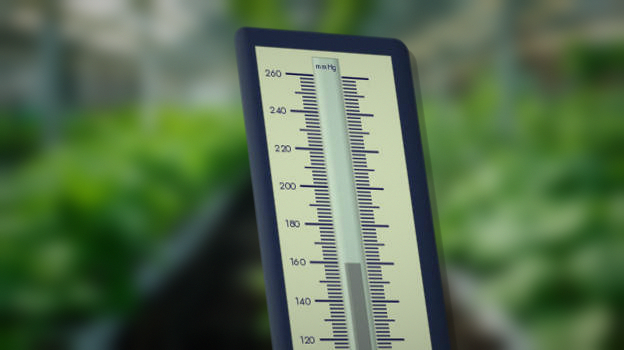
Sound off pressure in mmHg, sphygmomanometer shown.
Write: 160 mmHg
